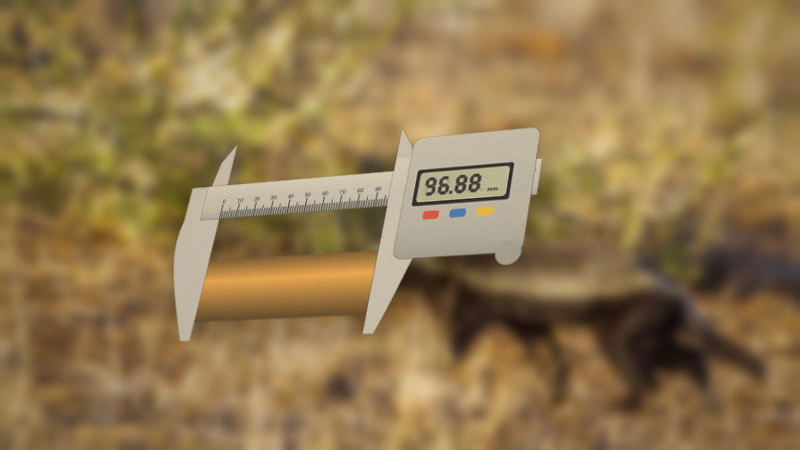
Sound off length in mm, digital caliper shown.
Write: 96.88 mm
